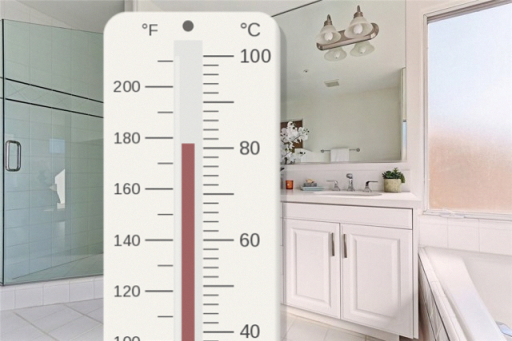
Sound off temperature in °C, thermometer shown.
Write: 81 °C
